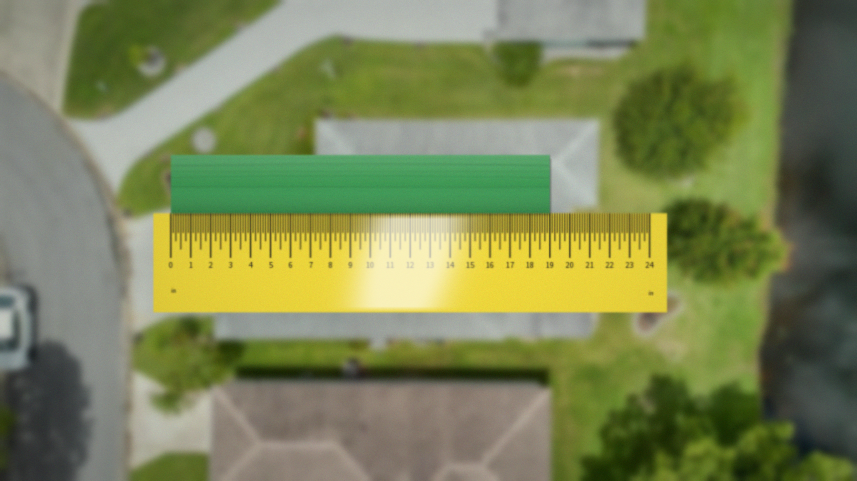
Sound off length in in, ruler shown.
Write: 19 in
